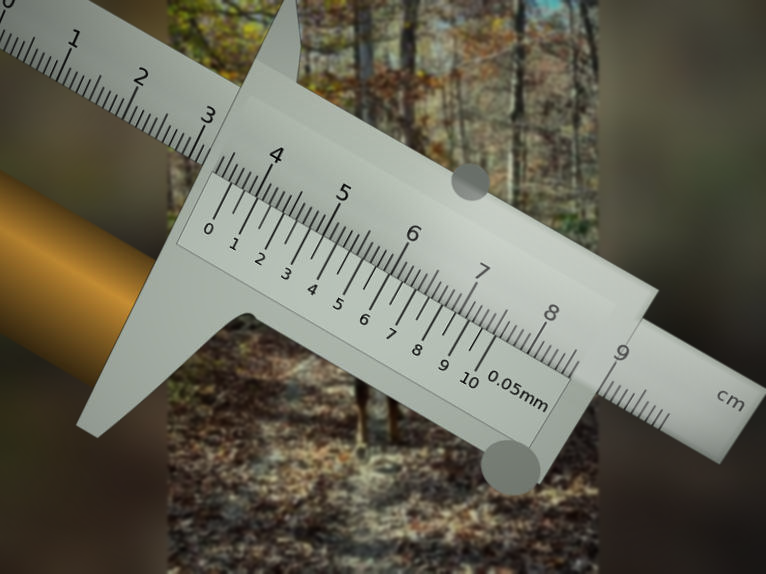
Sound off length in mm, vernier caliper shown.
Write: 36.4 mm
